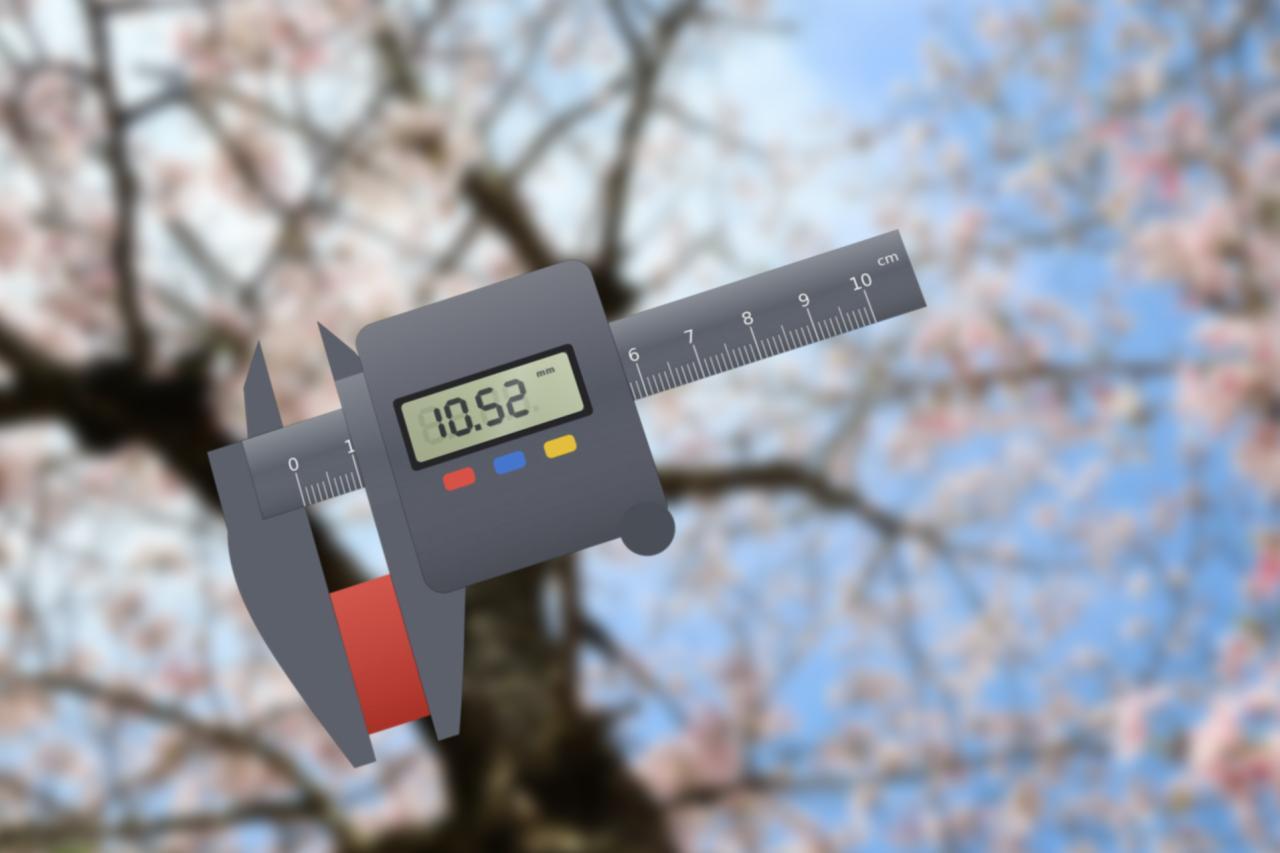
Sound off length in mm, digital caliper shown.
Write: 10.52 mm
